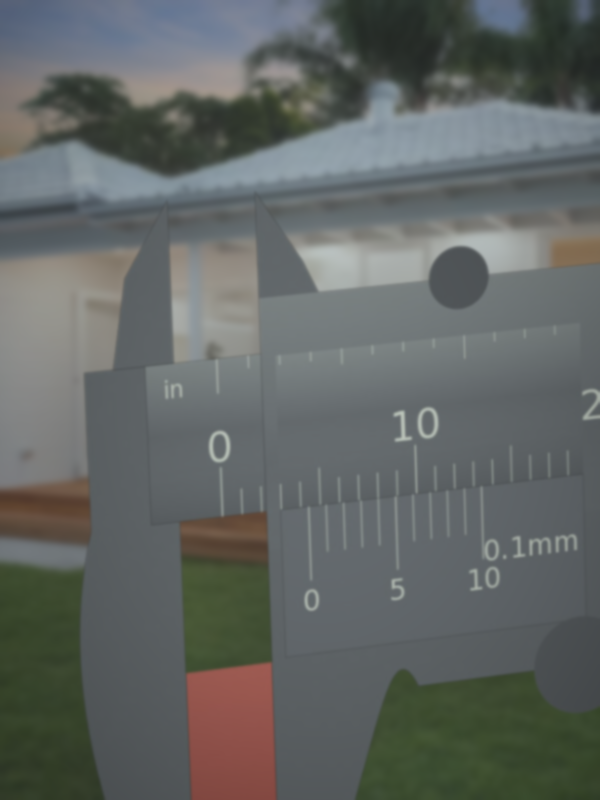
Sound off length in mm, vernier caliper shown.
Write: 4.4 mm
